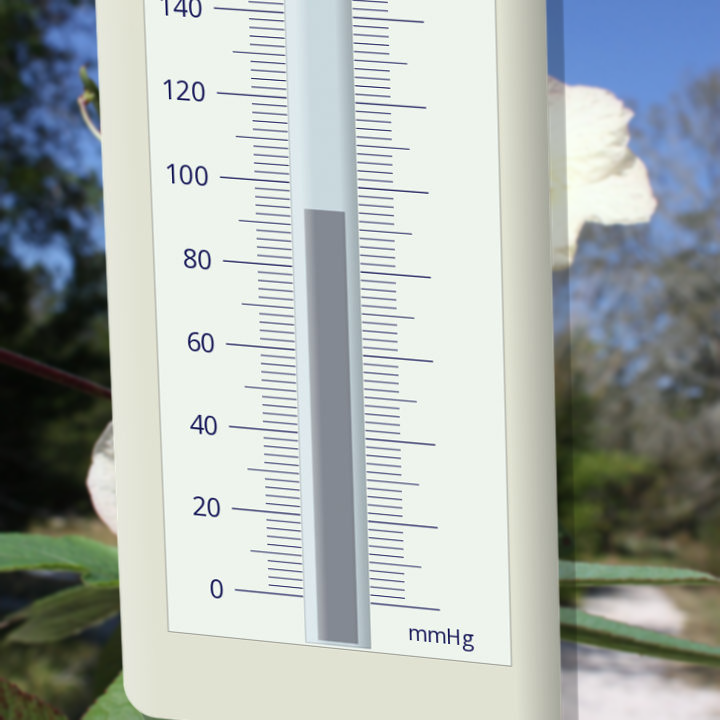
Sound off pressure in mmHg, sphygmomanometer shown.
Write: 94 mmHg
